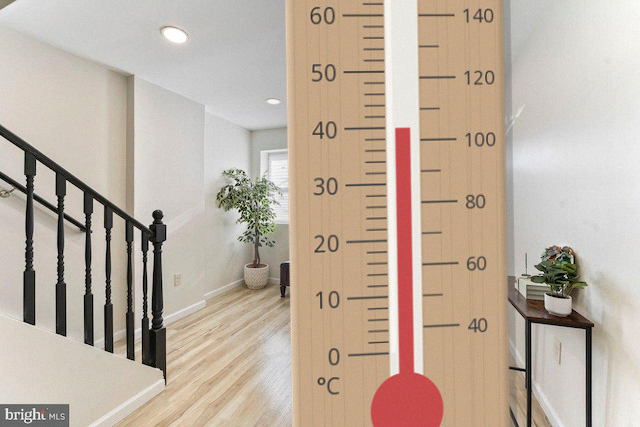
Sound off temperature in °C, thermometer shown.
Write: 40 °C
